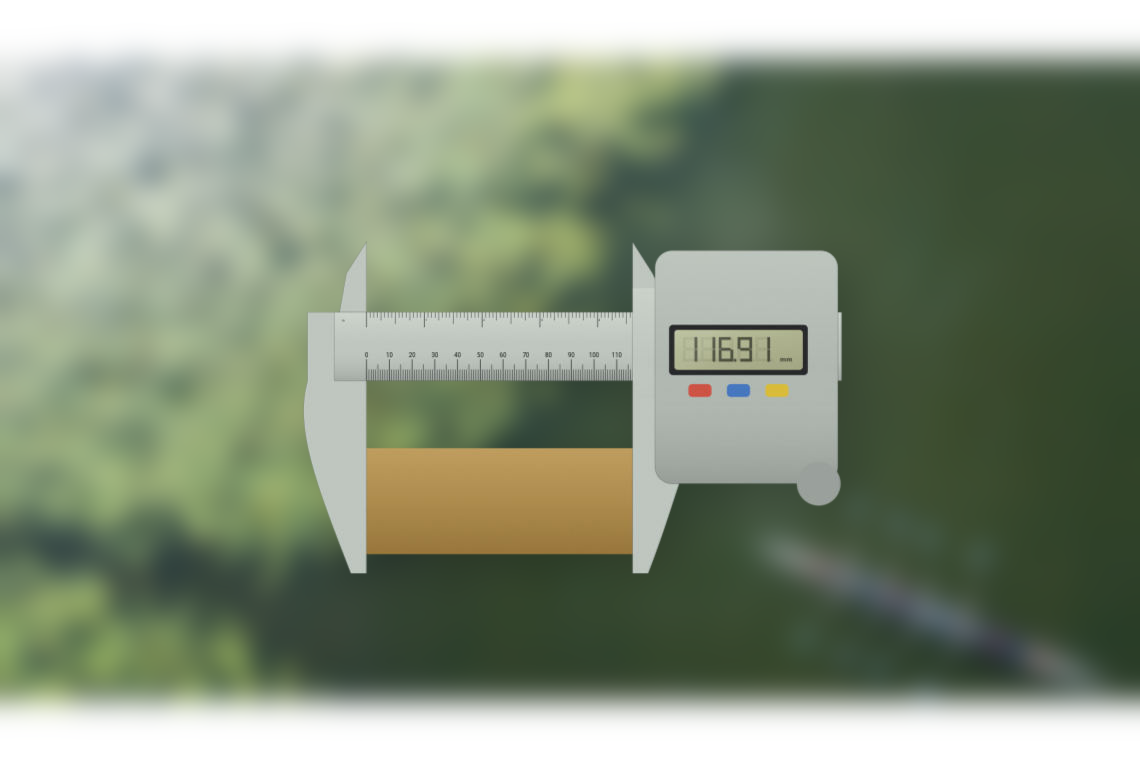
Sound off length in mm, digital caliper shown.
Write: 116.91 mm
